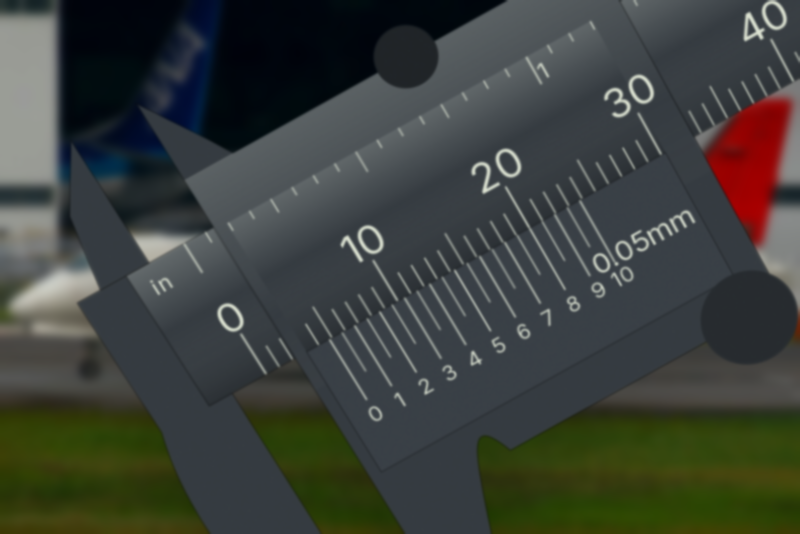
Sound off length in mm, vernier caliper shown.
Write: 4.8 mm
